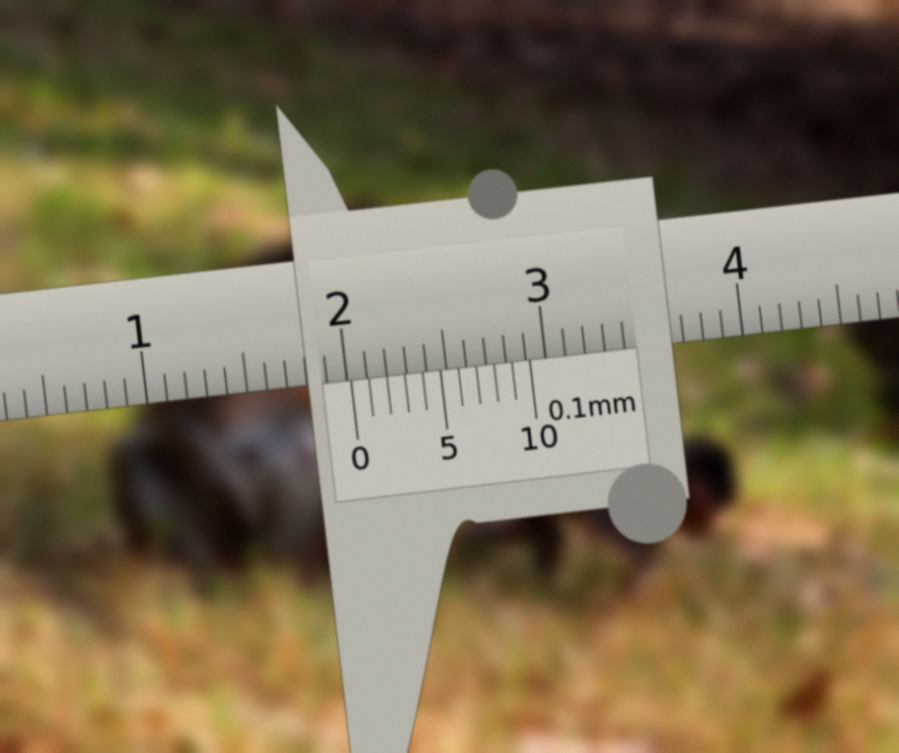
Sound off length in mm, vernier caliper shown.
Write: 20.2 mm
